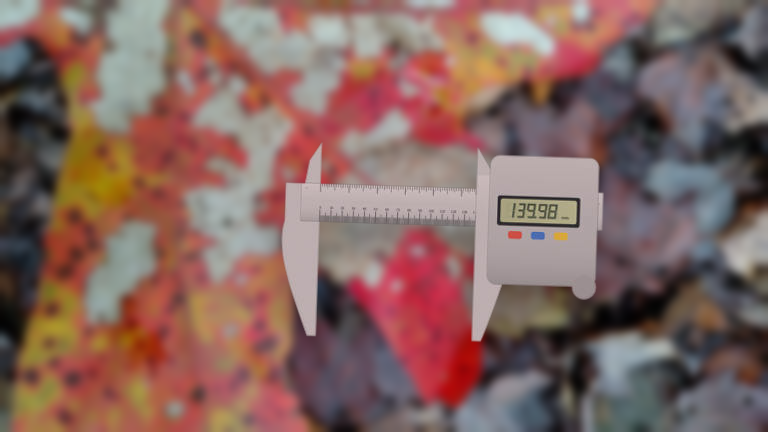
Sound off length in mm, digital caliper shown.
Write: 139.98 mm
